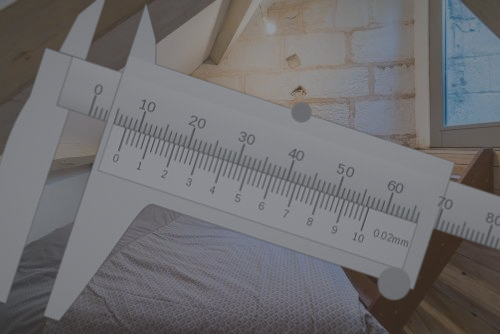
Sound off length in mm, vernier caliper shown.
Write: 7.5 mm
